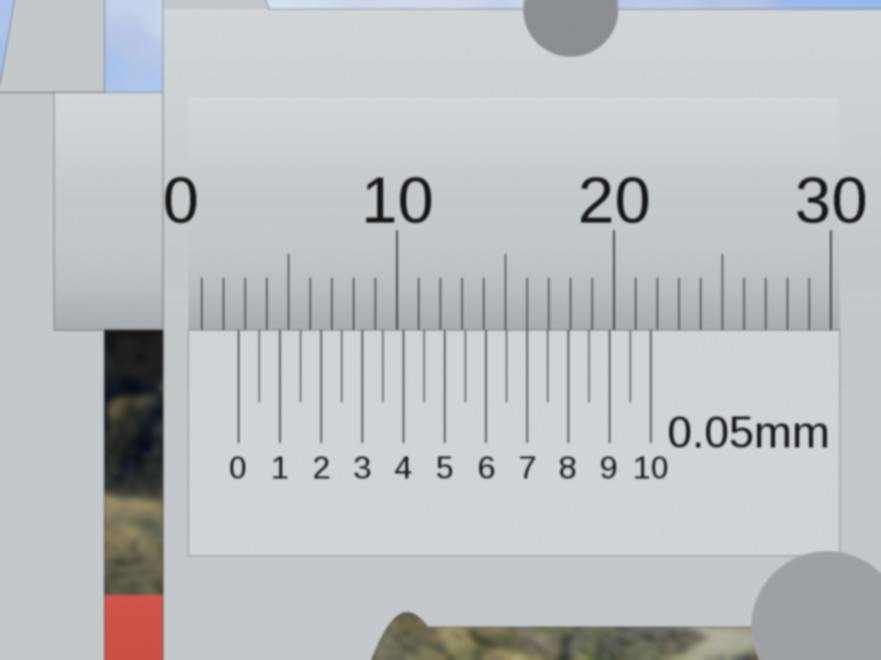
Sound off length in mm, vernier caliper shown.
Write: 2.7 mm
